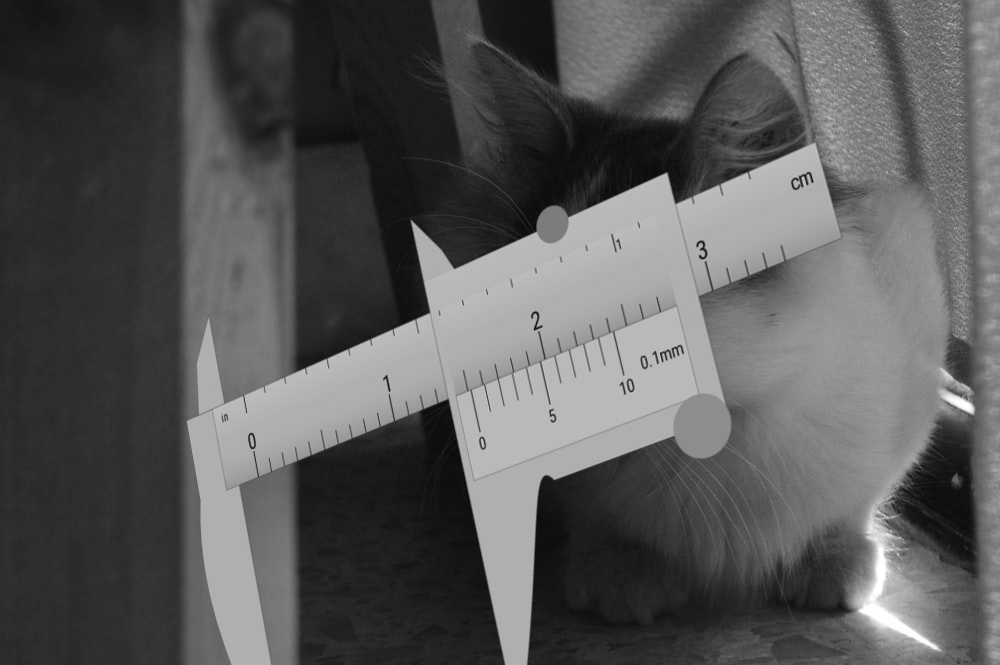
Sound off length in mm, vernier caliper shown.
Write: 15.2 mm
